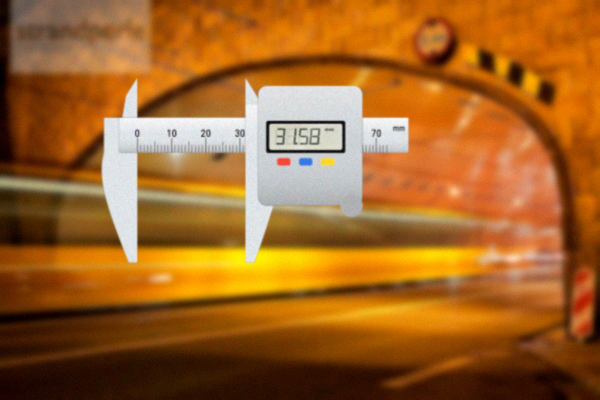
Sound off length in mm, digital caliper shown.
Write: 31.58 mm
